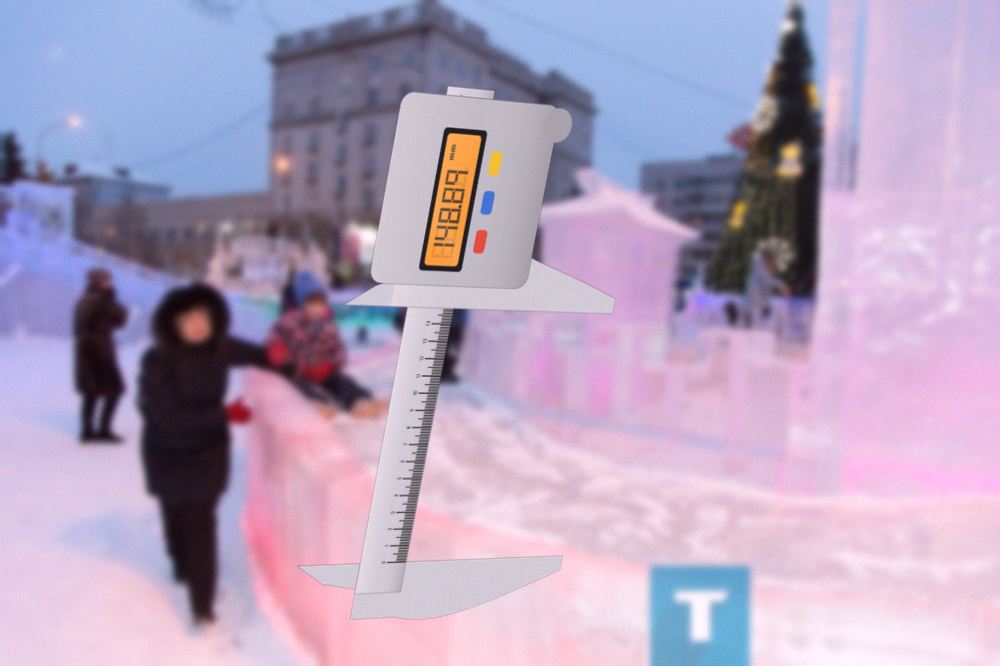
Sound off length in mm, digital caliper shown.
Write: 148.89 mm
